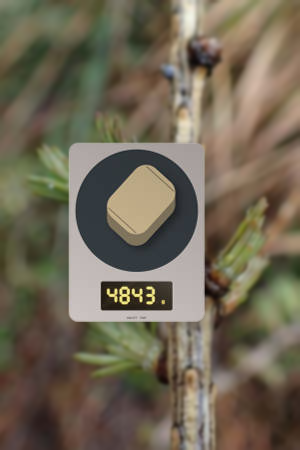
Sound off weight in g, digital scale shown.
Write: 4843 g
